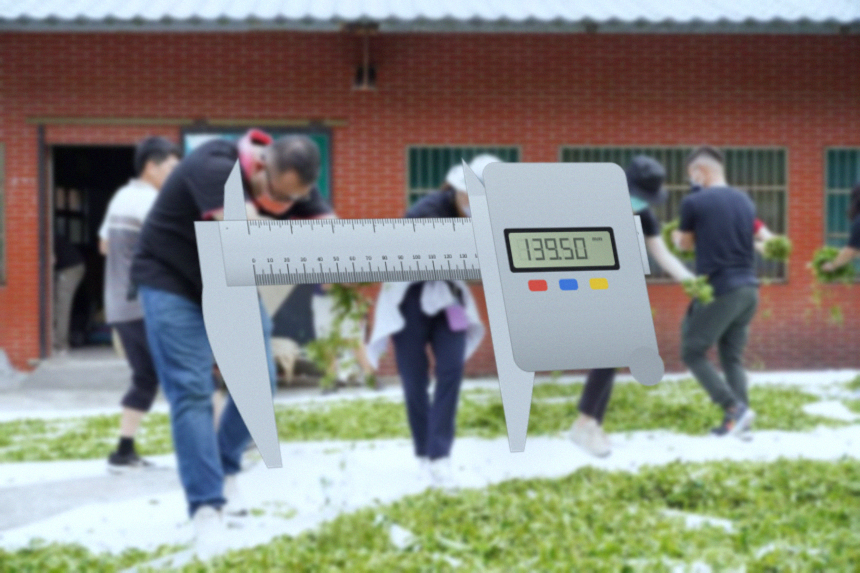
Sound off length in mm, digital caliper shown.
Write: 139.50 mm
